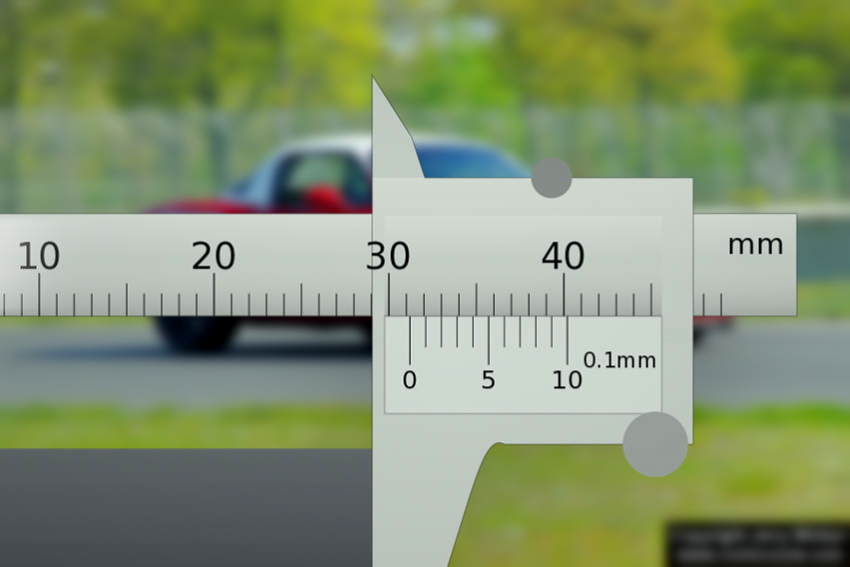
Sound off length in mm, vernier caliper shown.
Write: 31.2 mm
